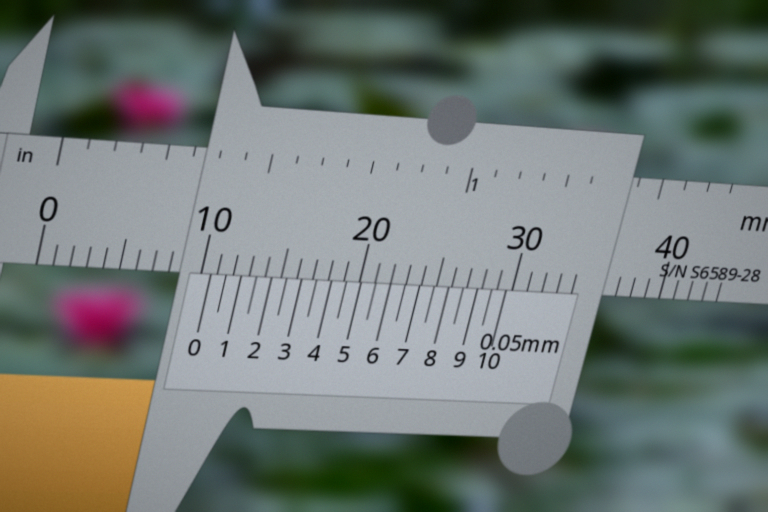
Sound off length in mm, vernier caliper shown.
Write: 10.6 mm
